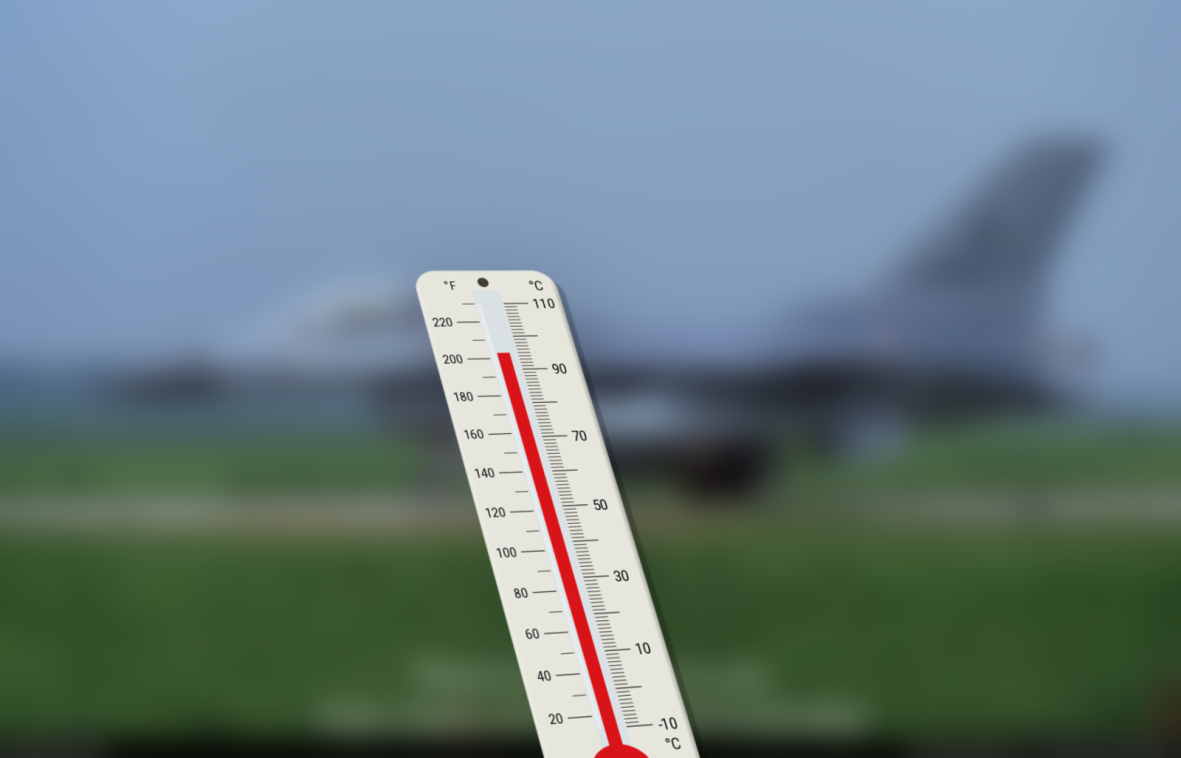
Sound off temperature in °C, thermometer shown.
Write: 95 °C
